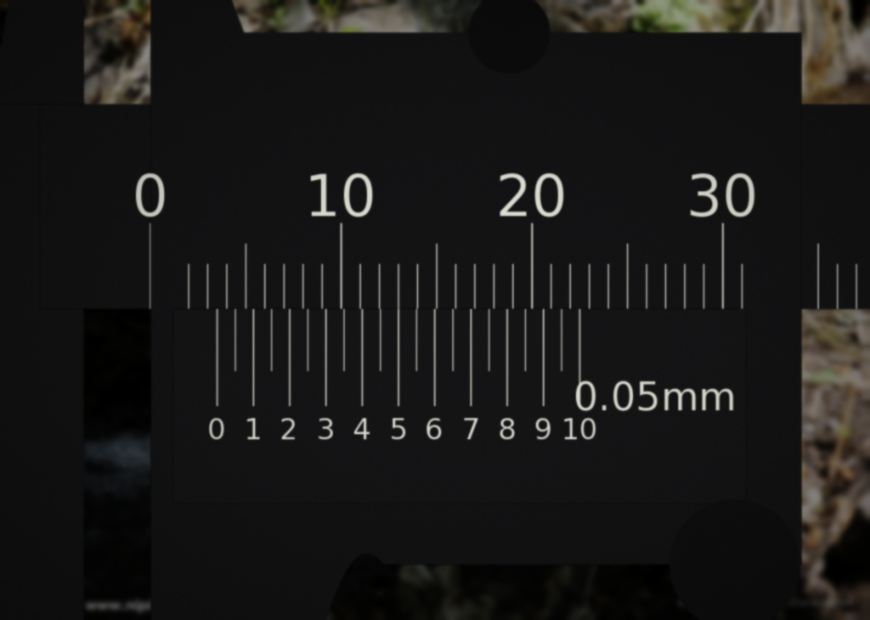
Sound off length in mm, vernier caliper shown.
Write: 3.5 mm
